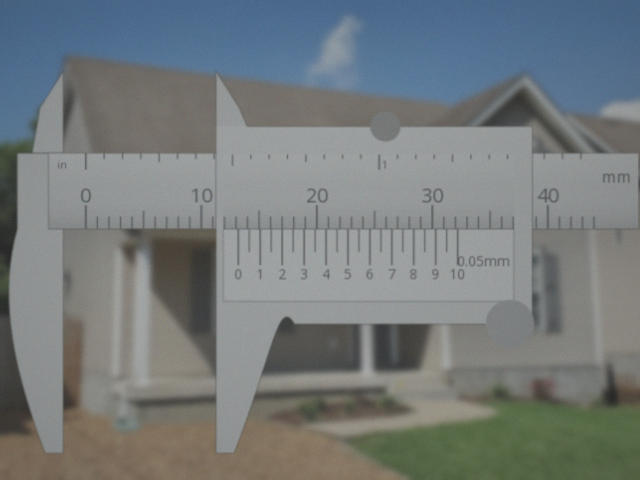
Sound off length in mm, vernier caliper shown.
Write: 13.2 mm
